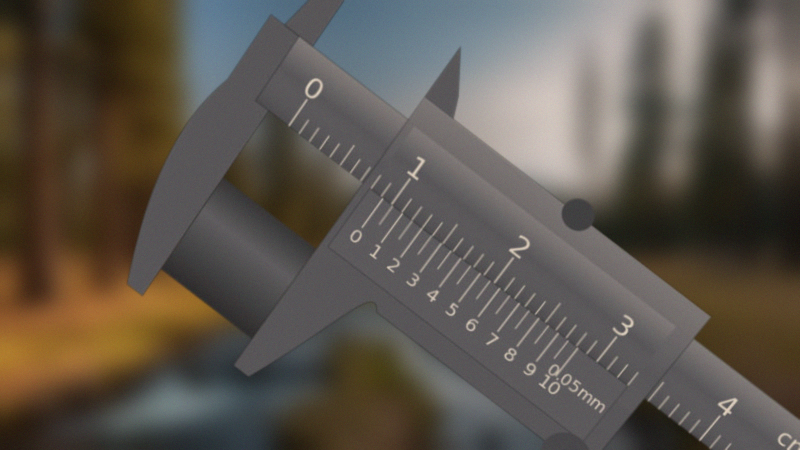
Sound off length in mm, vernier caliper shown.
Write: 9.2 mm
